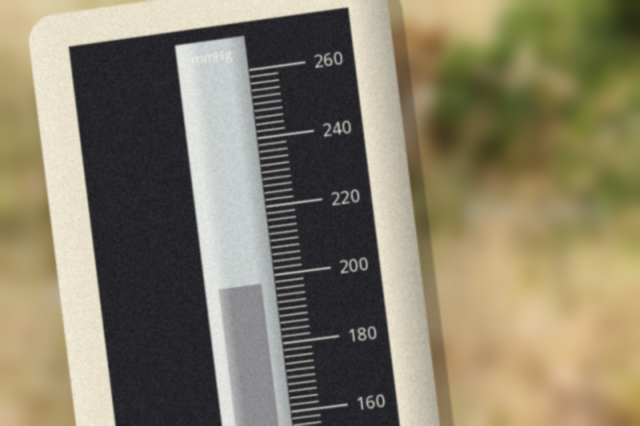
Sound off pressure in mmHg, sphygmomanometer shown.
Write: 198 mmHg
